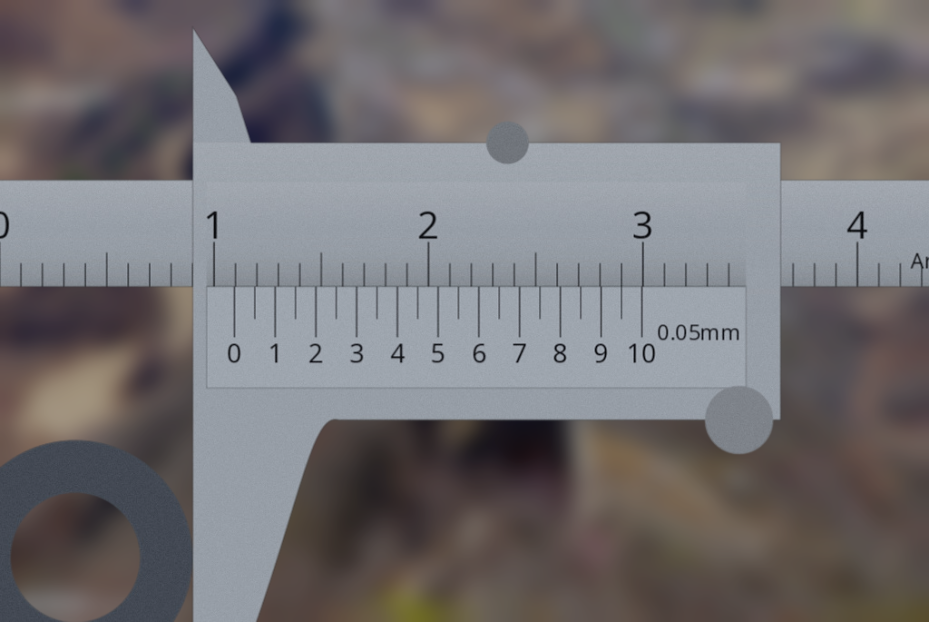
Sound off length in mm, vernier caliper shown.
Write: 10.95 mm
